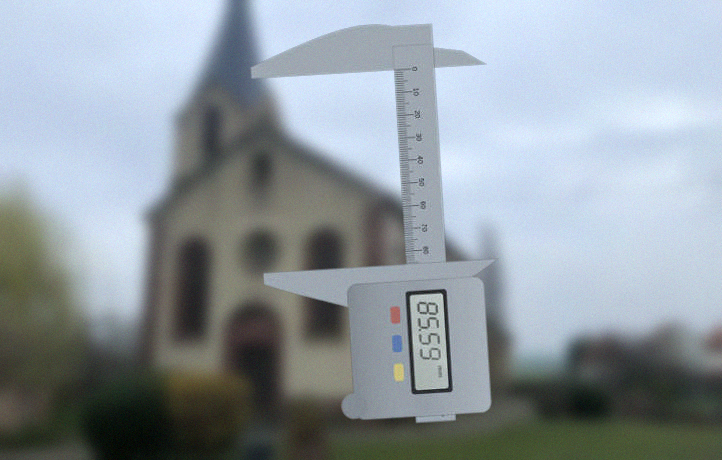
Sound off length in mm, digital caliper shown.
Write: 85.59 mm
